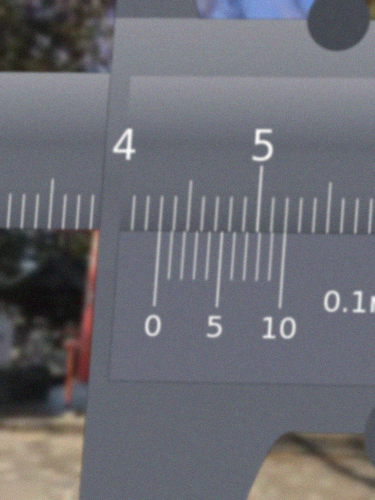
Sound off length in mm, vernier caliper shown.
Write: 43.0 mm
